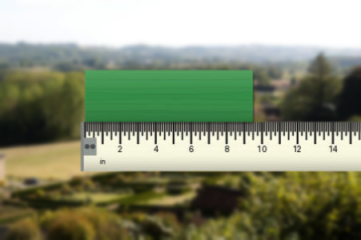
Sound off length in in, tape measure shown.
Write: 9.5 in
